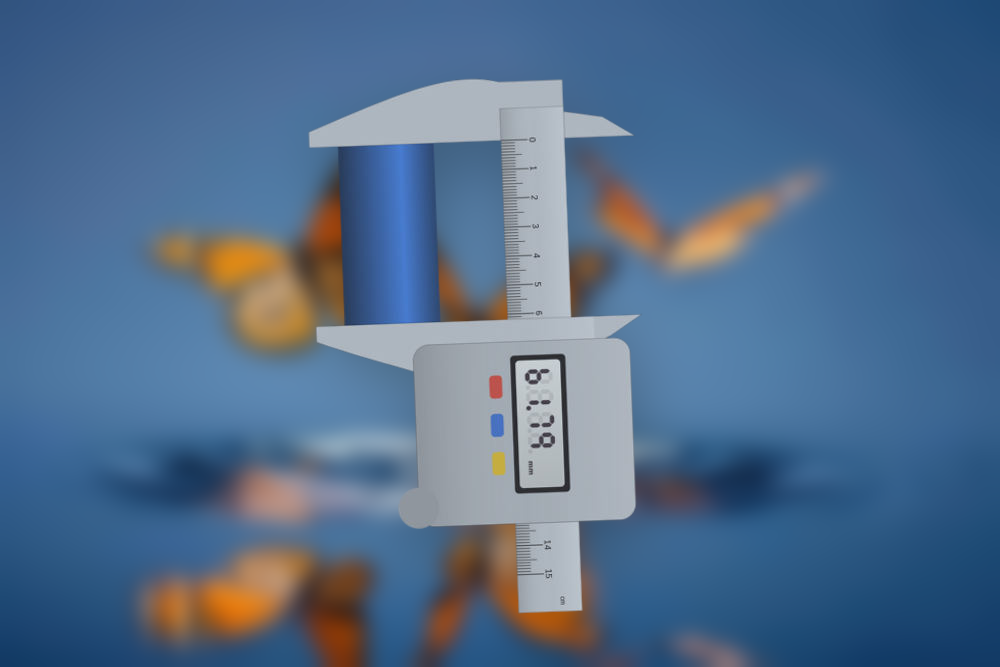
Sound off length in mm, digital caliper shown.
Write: 61.79 mm
